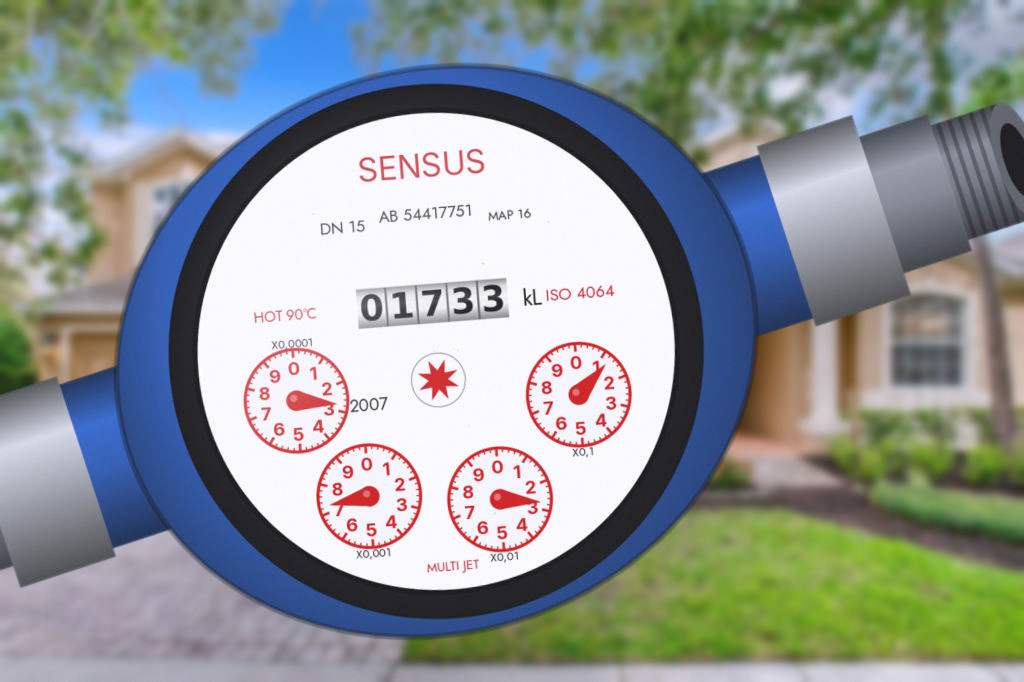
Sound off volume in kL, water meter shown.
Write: 1733.1272 kL
